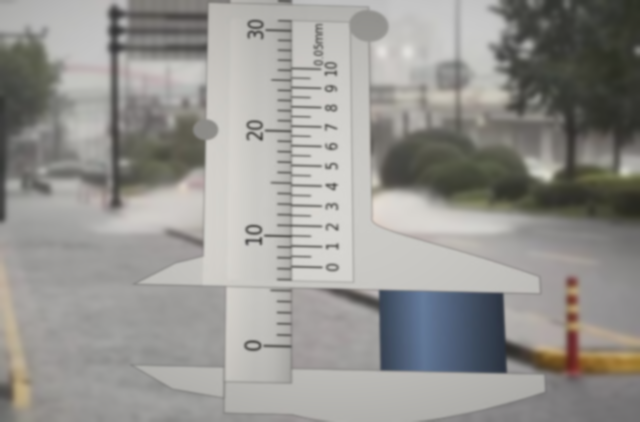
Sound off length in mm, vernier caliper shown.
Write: 7.2 mm
